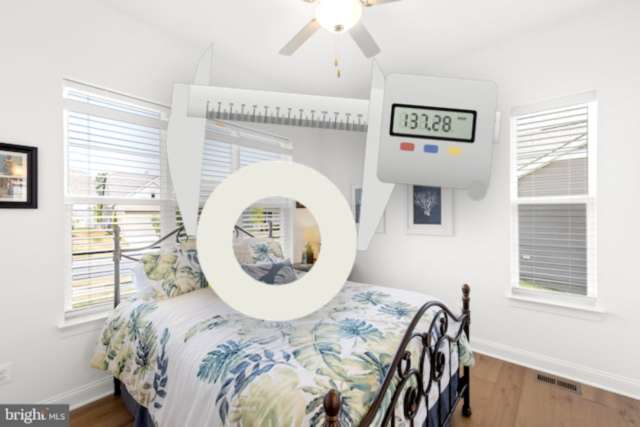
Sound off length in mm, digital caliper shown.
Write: 137.28 mm
